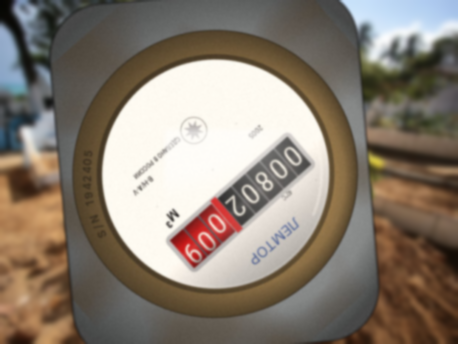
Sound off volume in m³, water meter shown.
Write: 802.009 m³
